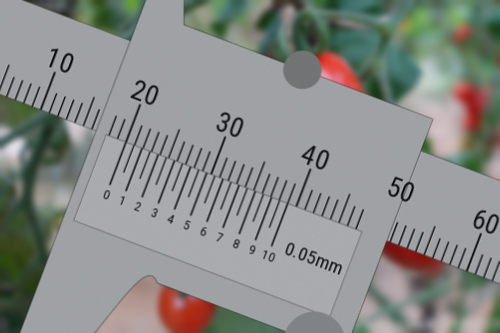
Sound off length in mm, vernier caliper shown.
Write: 20.0 mm
